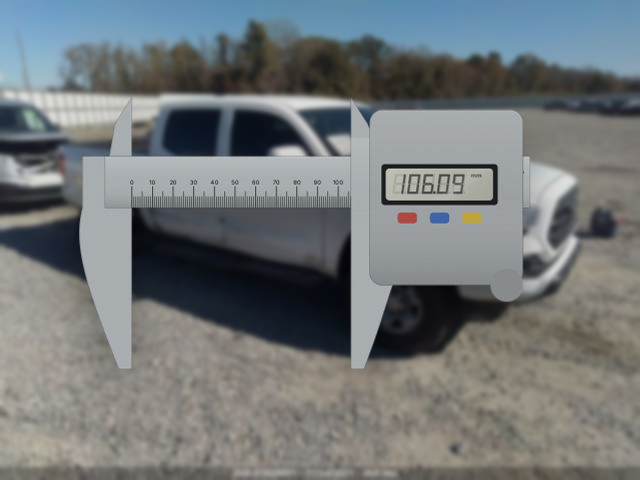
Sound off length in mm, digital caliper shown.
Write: 106.09 mm
